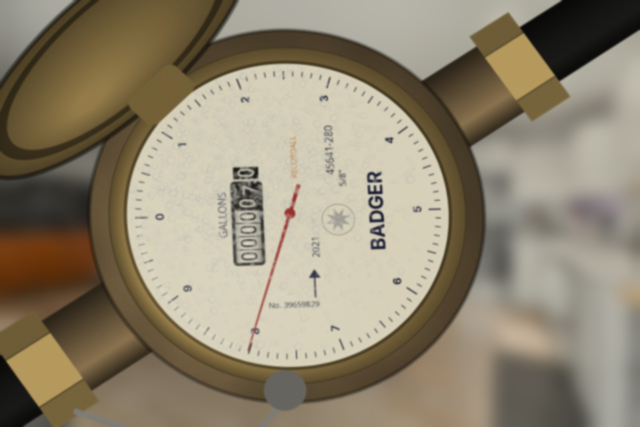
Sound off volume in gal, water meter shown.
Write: 68.0 gal
